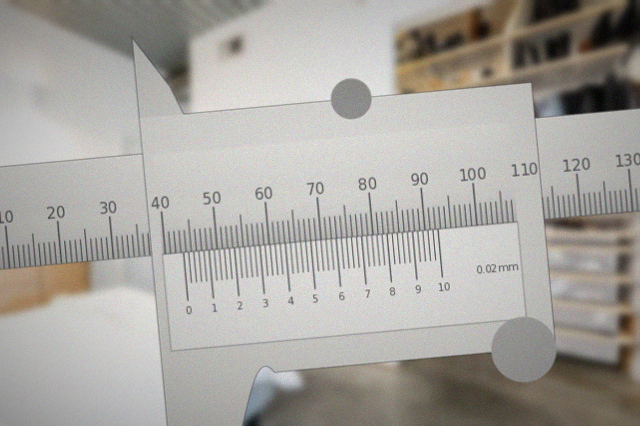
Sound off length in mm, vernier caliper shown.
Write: 43.5 mm
